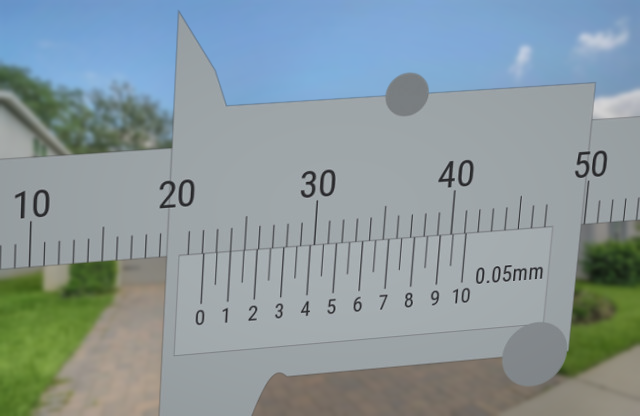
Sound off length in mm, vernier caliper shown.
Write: 22.1 mm
